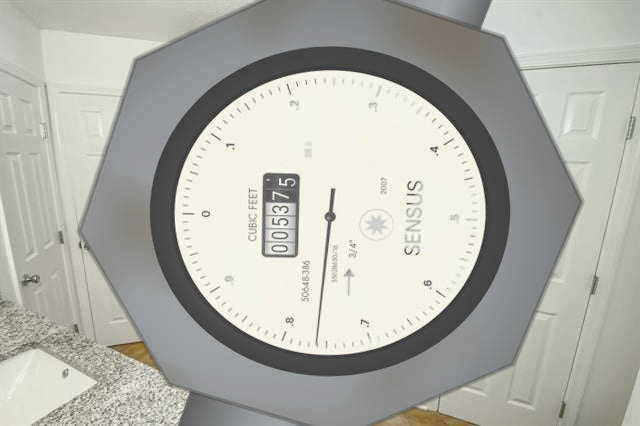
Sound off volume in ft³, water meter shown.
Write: 5374.76 ft³
